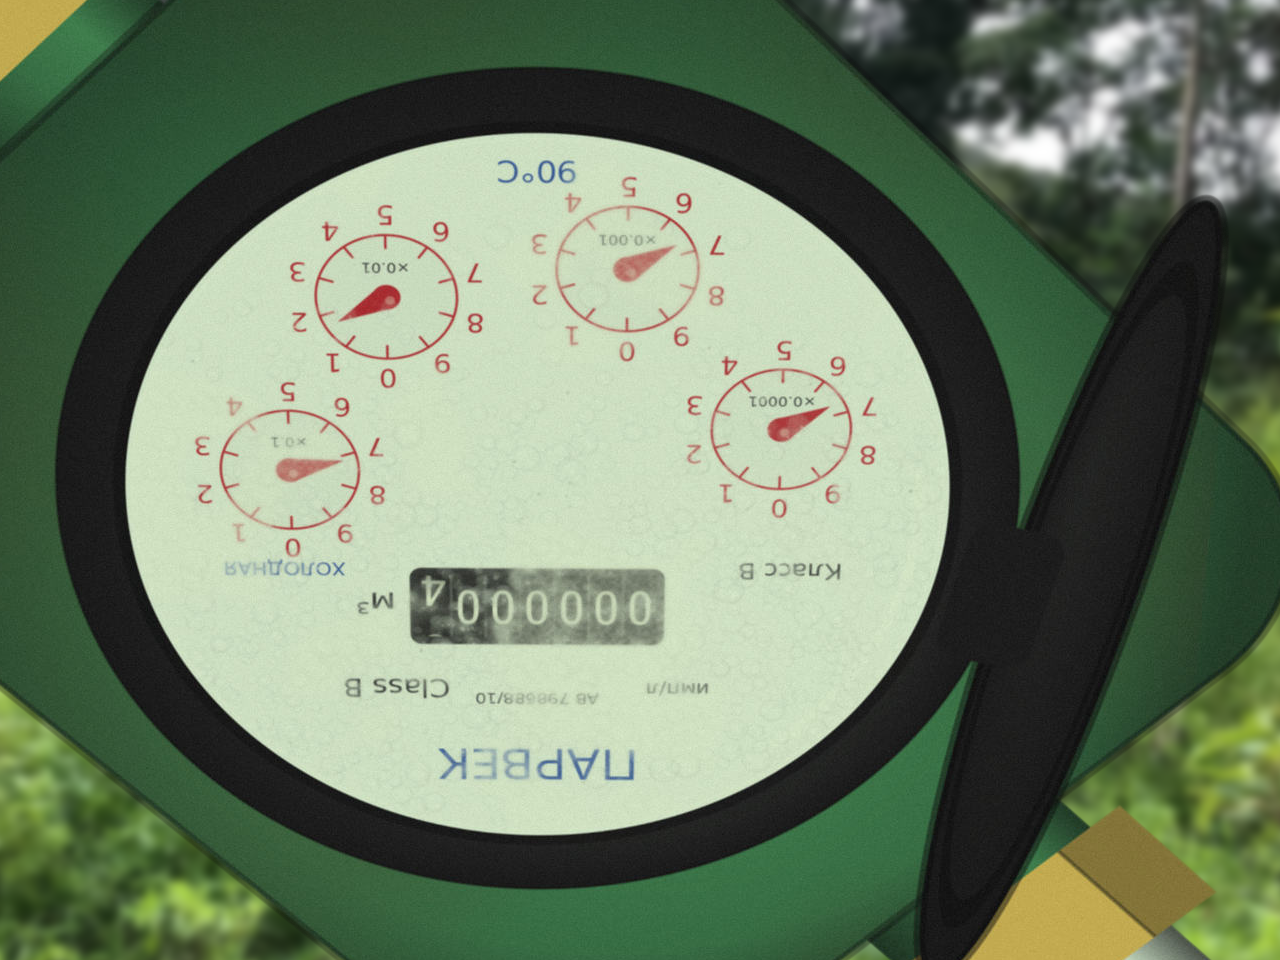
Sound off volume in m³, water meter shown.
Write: 3.7166 m³
